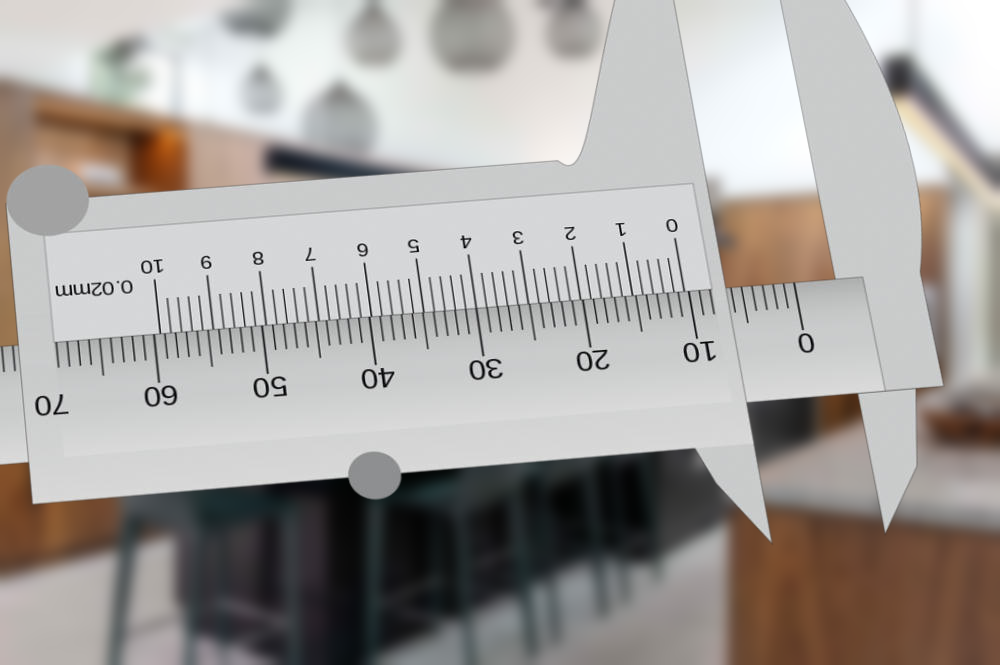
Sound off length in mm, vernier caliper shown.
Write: 10.4 mm
